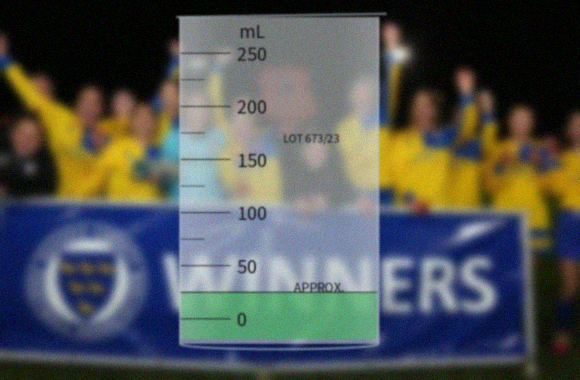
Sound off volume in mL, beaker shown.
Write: 25 mL
